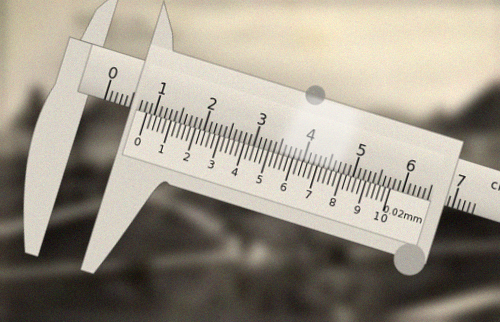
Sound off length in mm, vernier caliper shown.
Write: 8.5 mm
